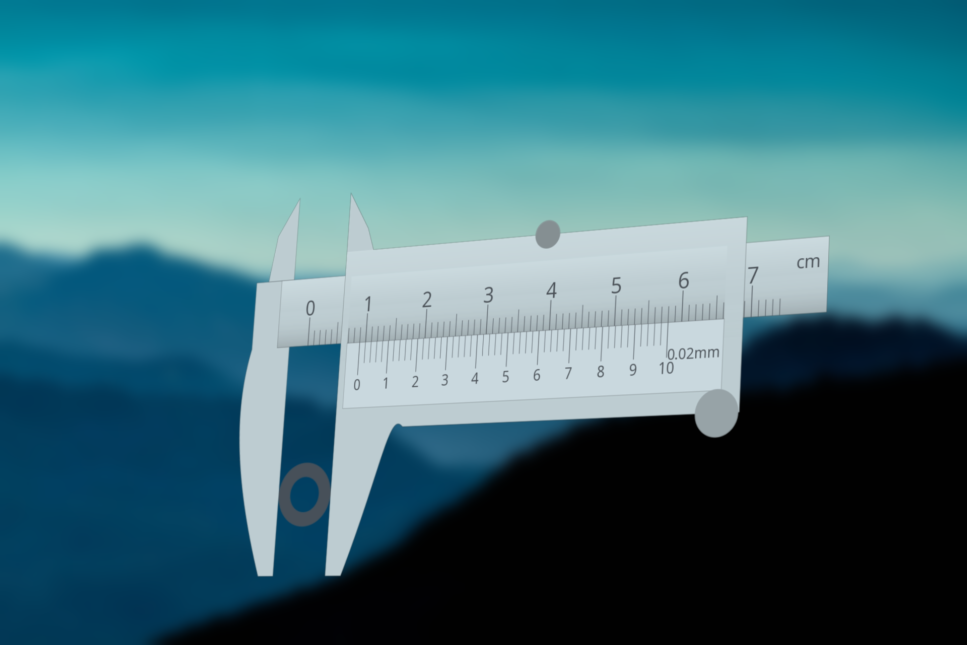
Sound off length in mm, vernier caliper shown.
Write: 9.0 mm
